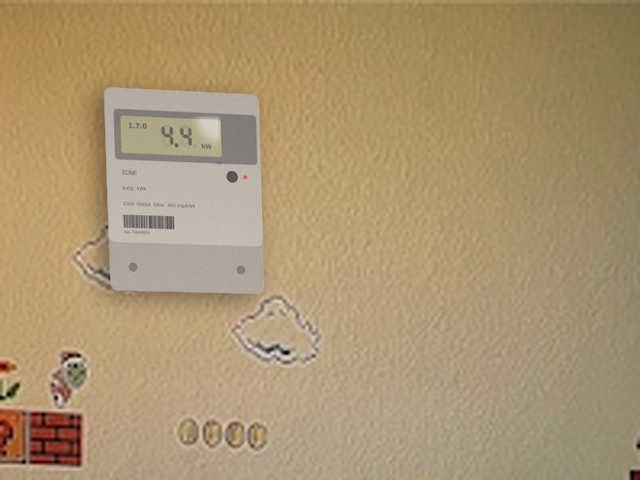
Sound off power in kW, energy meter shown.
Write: 4.4 kW
